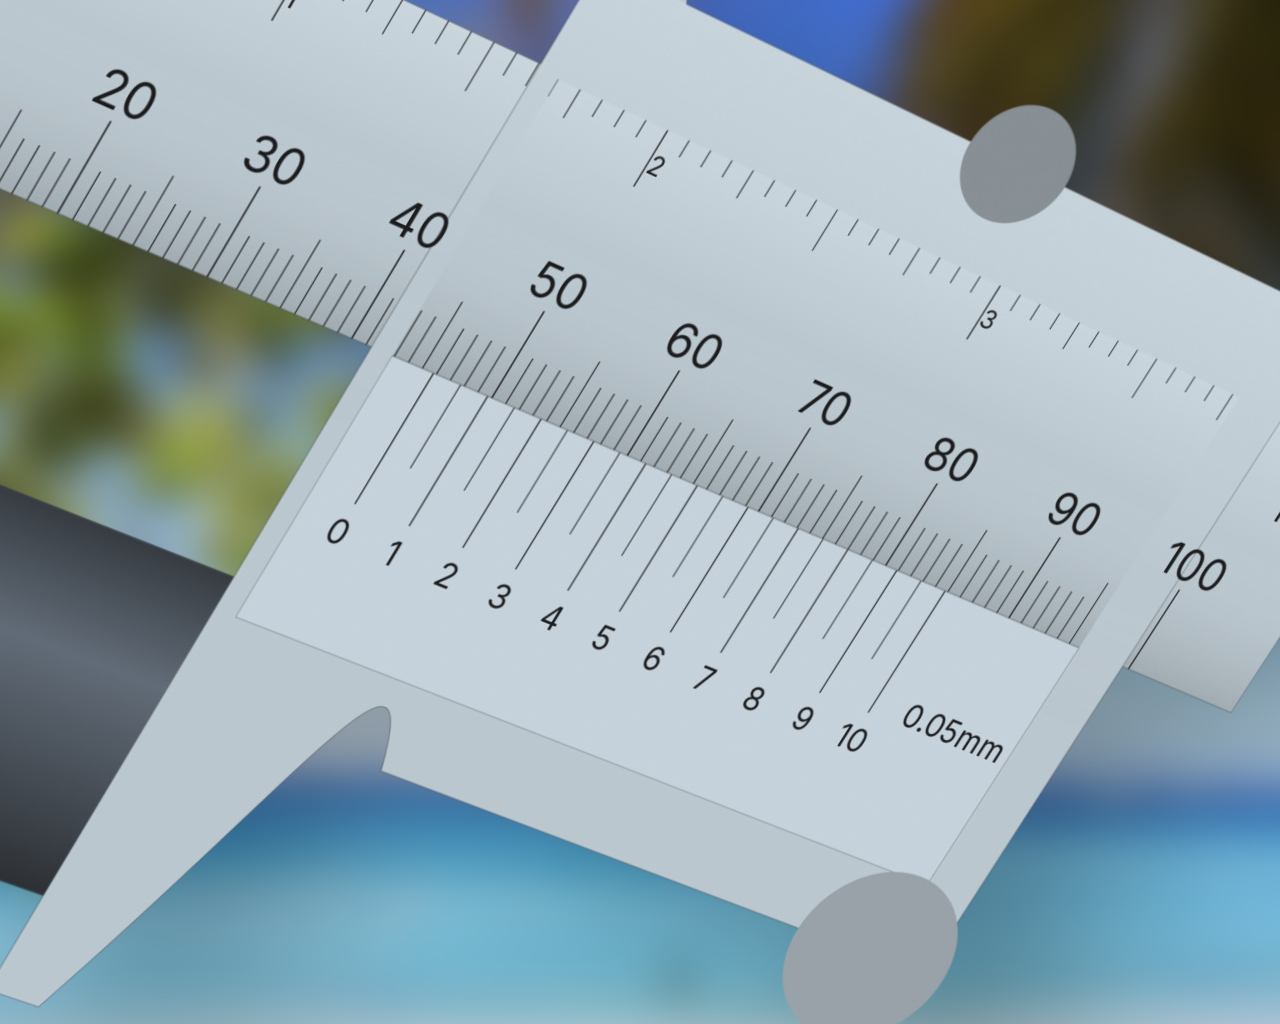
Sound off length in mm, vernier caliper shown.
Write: 45.8 mm
